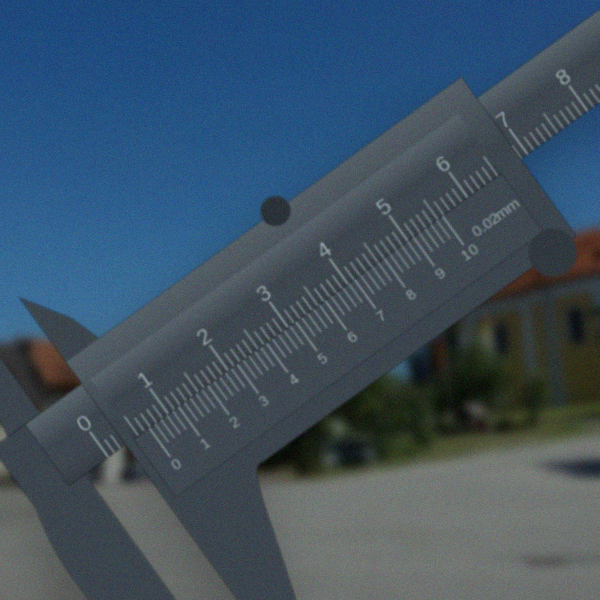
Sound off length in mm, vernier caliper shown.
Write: 6.8 mm
